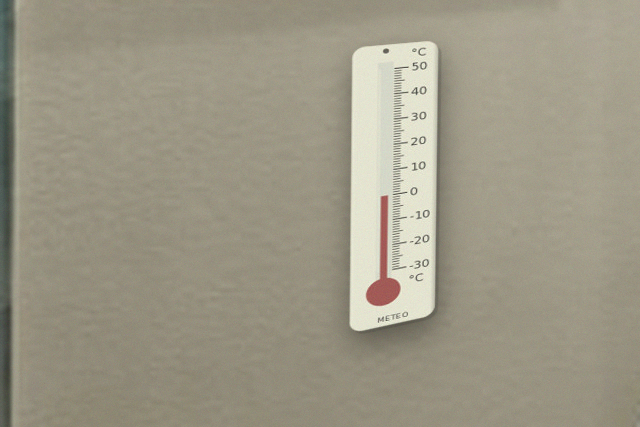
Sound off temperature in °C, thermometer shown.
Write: 0 °C
